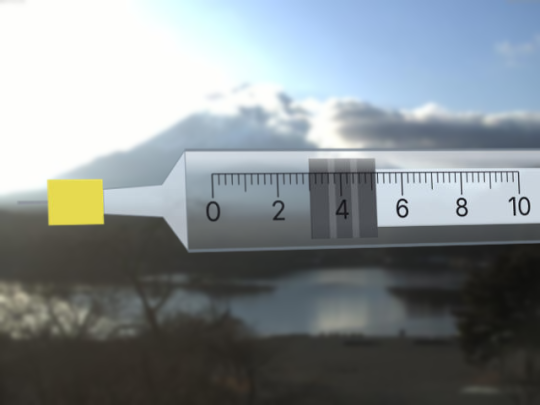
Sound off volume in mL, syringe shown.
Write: 3 mL
